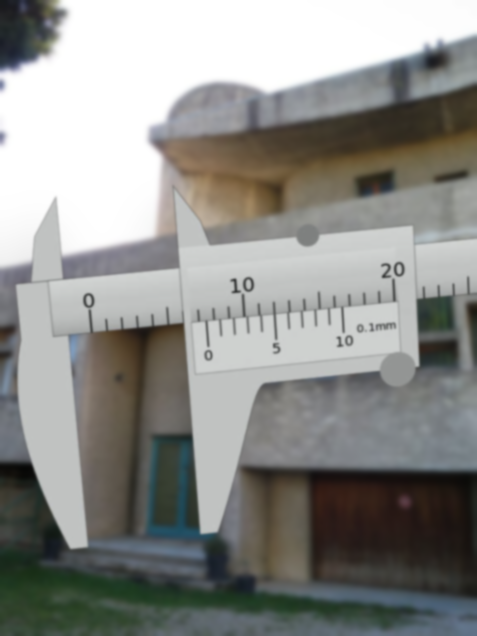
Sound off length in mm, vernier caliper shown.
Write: 7.5 mm
